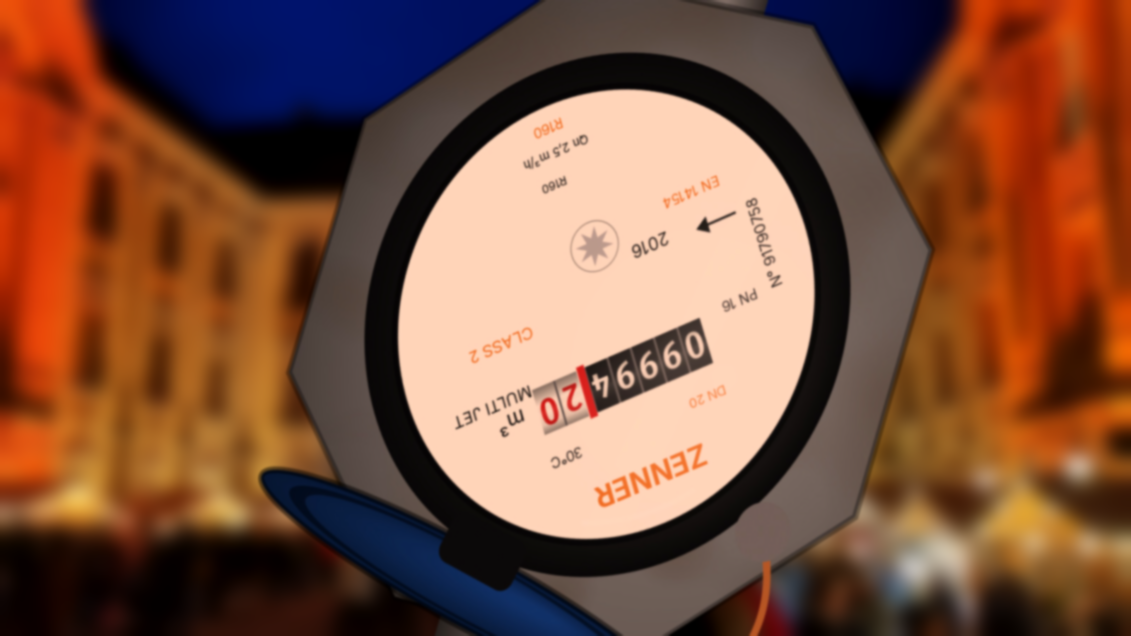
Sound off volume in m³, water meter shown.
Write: 9994.20 m³
